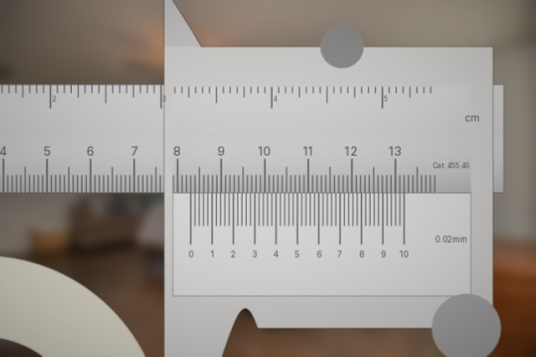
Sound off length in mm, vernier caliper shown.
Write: 83.0 mm
